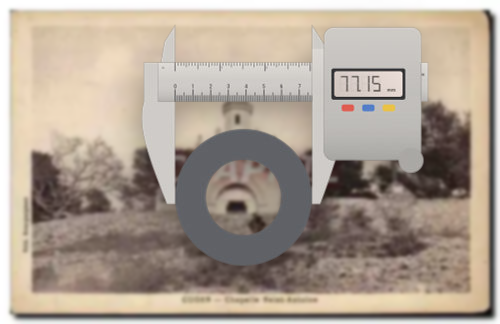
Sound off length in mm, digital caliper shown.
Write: 77.15 mm
